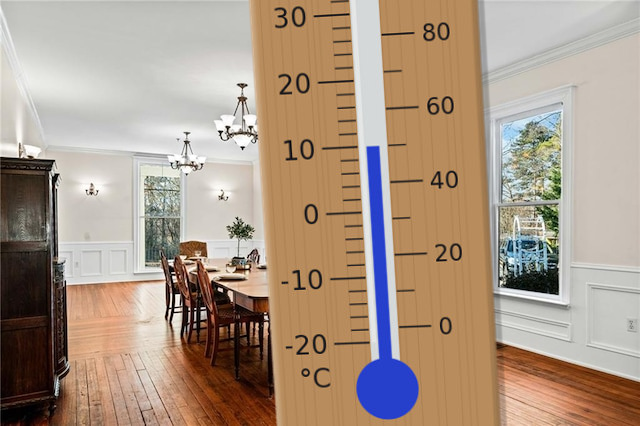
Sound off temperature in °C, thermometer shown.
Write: 10 °C
